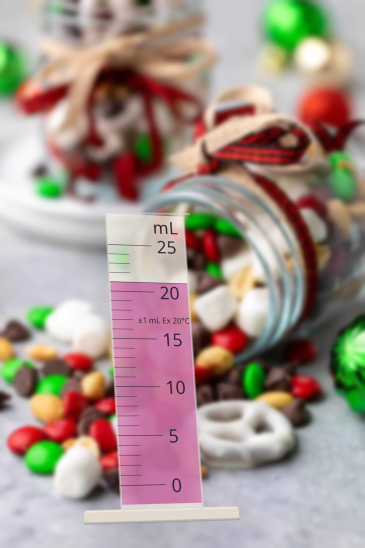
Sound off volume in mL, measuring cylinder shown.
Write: 21 mL
